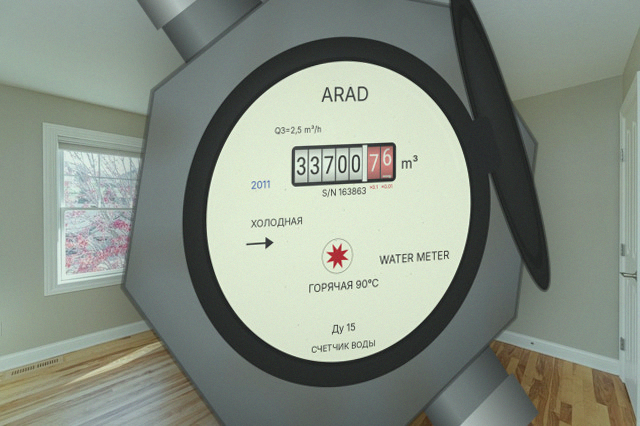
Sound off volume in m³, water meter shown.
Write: 33700.76 m³
